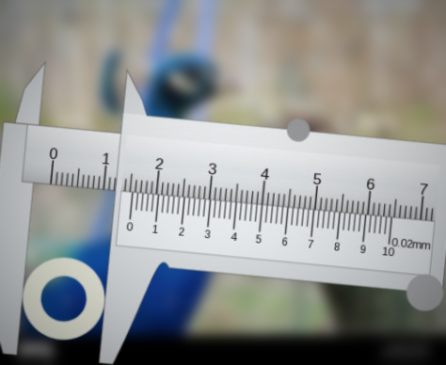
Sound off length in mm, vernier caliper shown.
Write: 15.5 mm
